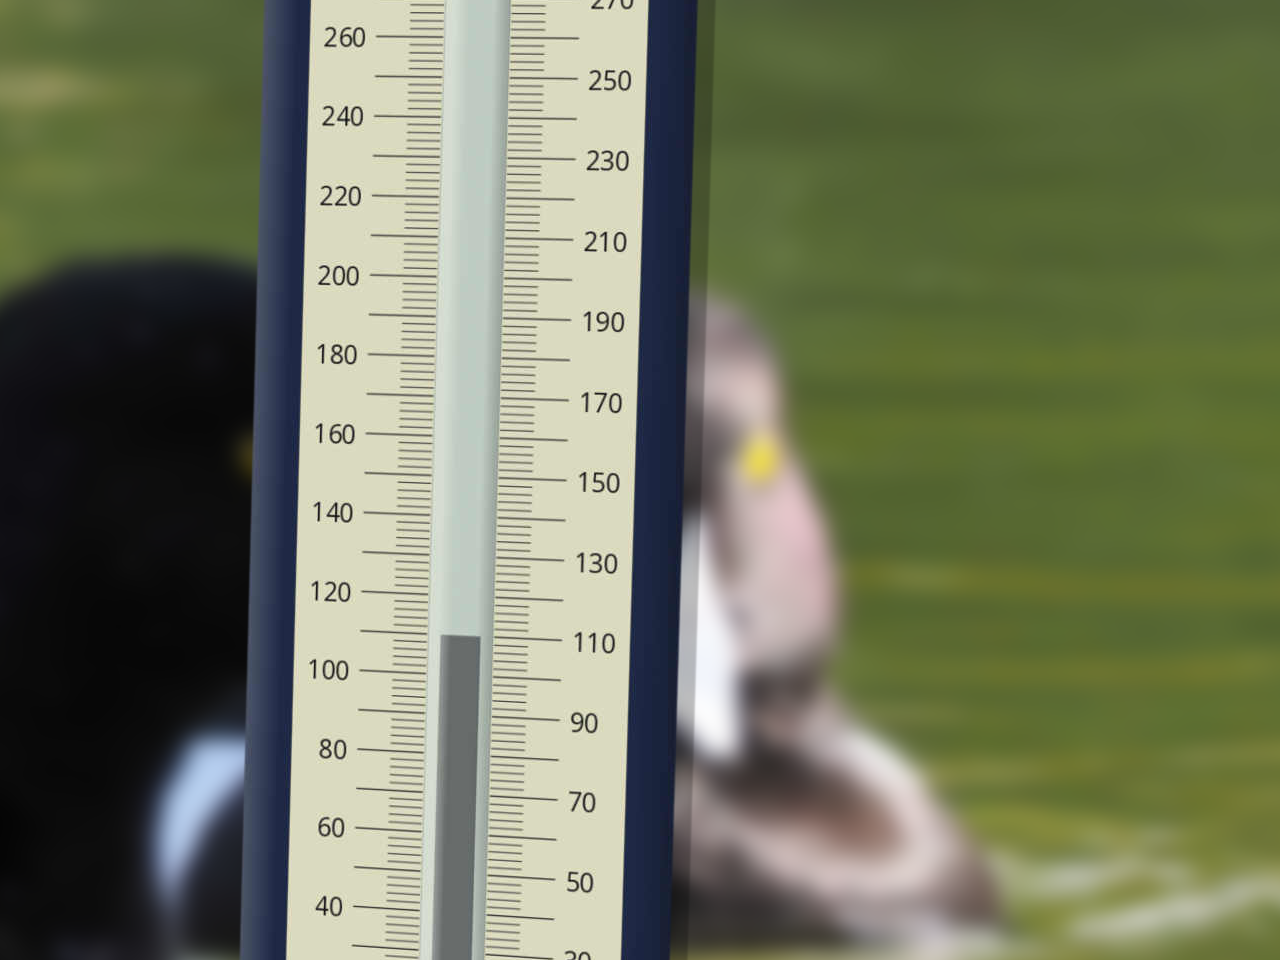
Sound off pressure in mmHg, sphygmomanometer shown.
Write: 110 mmHg
